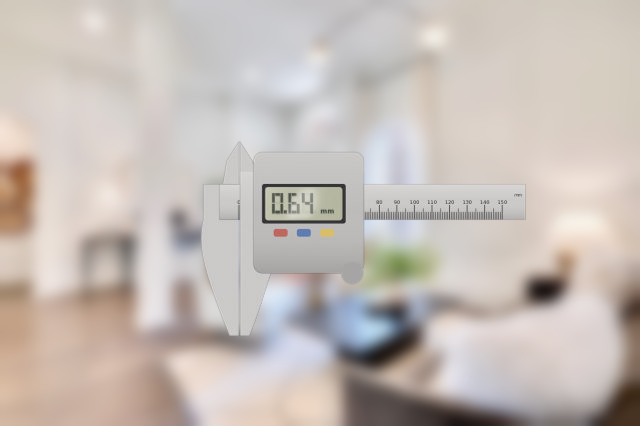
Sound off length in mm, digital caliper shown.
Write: 0.64 mm
